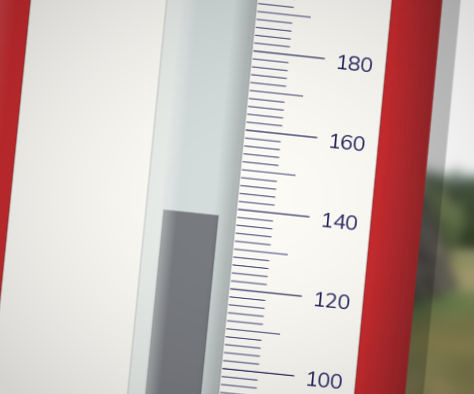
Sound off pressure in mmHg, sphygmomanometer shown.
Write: 138 mmHg
